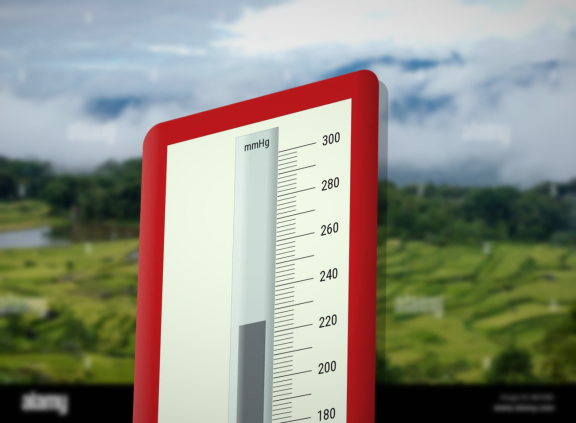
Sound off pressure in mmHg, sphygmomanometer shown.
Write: 226 mmHg
